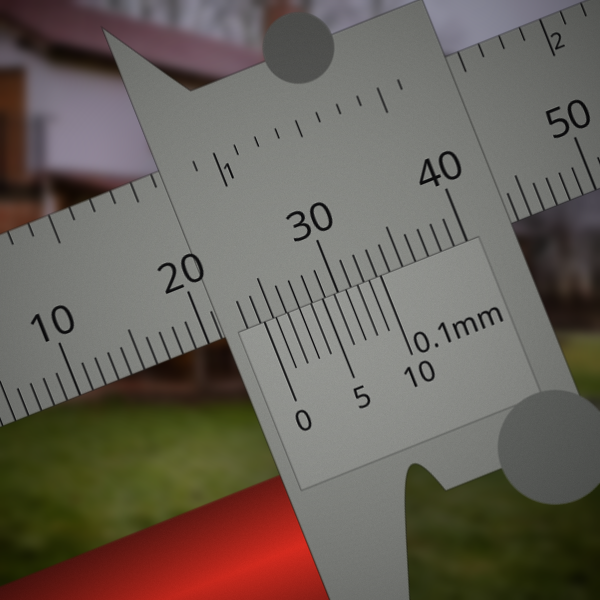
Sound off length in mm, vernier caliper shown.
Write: 24.3 mm
